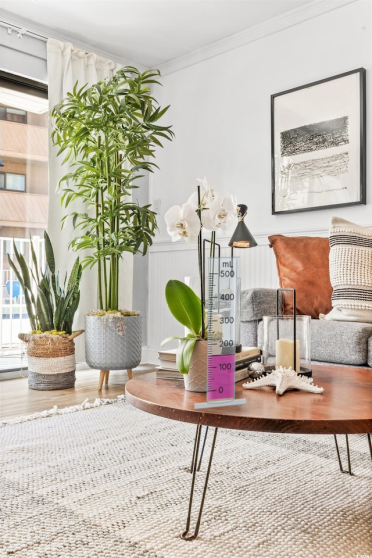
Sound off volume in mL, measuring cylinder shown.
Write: 150 mL
